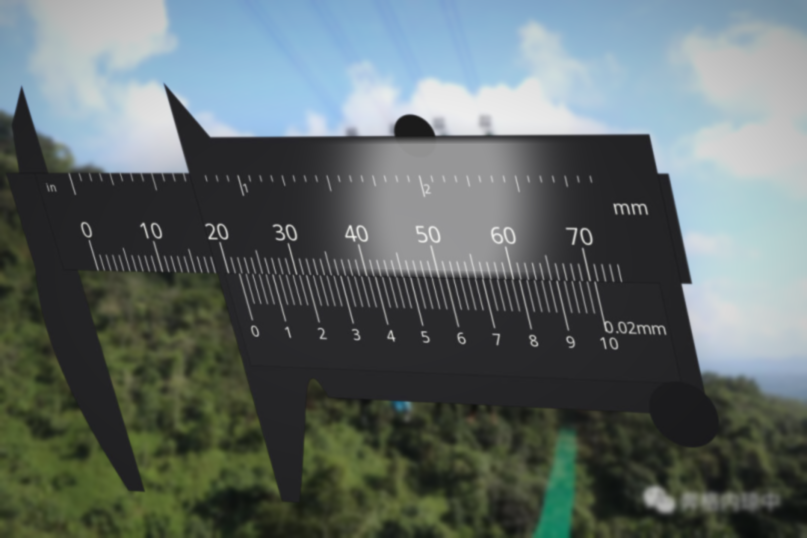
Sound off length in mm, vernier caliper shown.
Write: 21.6 mm
